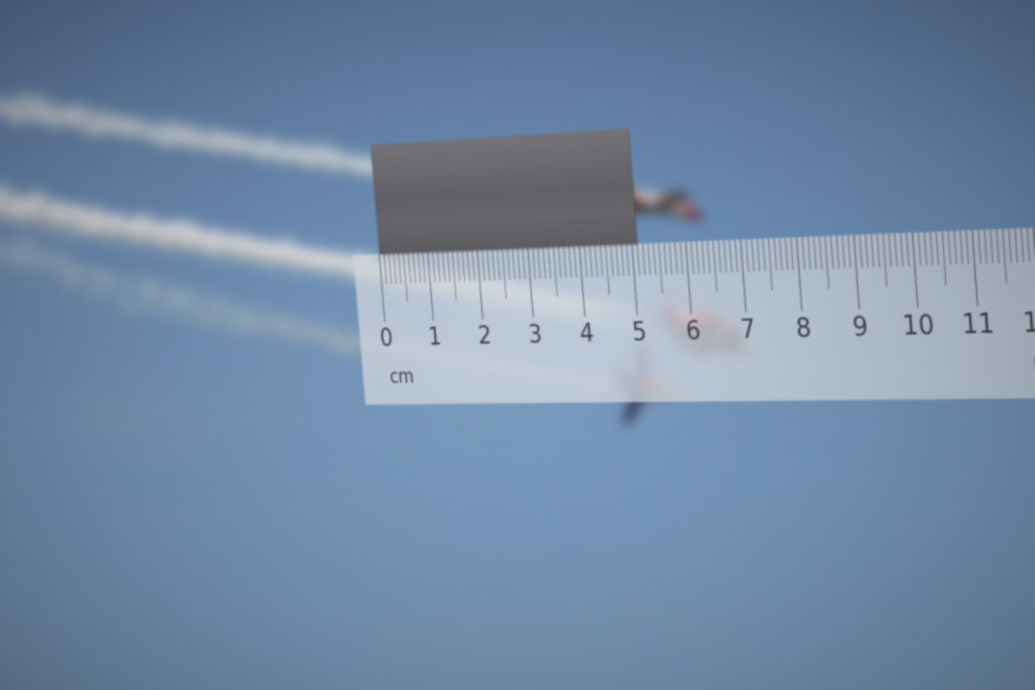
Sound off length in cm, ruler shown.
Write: 5.1 cm
